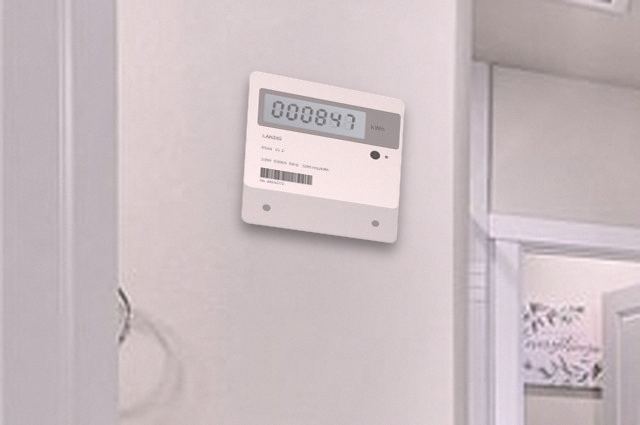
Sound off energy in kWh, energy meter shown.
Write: 847 kWh
